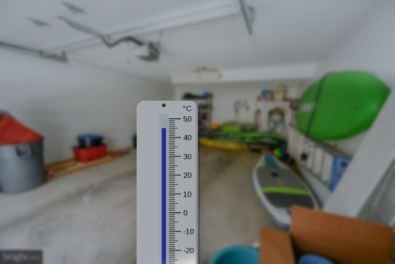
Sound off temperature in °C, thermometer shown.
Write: 45 °C
